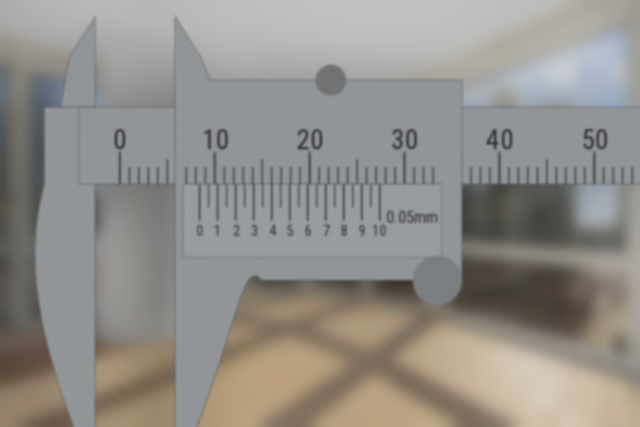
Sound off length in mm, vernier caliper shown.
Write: 8.4 mm
